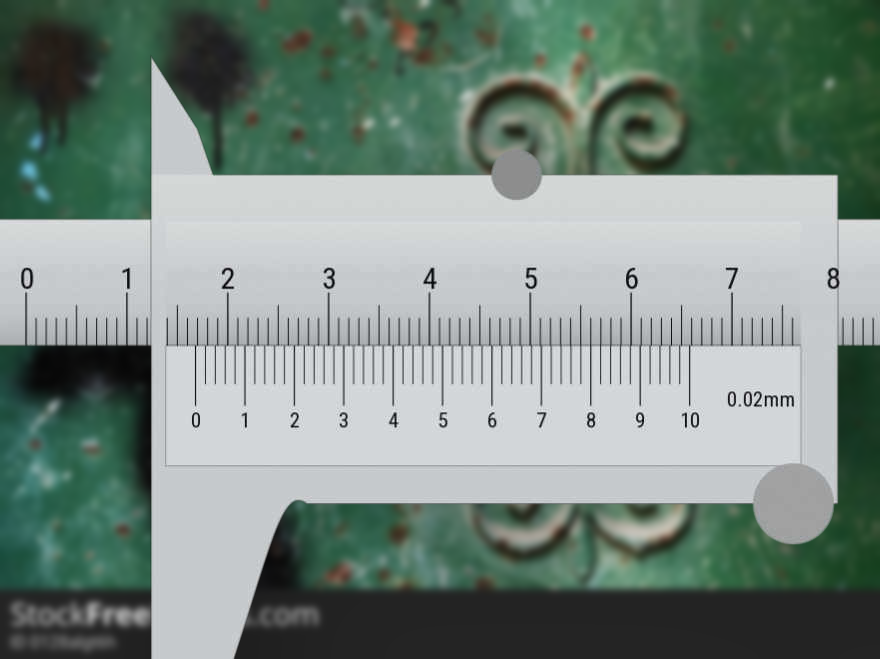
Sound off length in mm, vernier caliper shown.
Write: 16.8 mm
